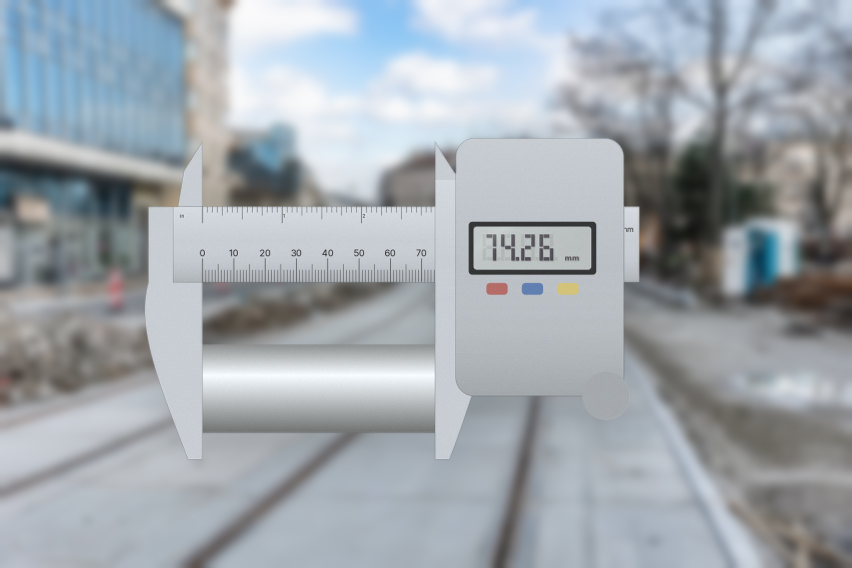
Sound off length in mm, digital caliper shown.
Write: 74.26 mm
